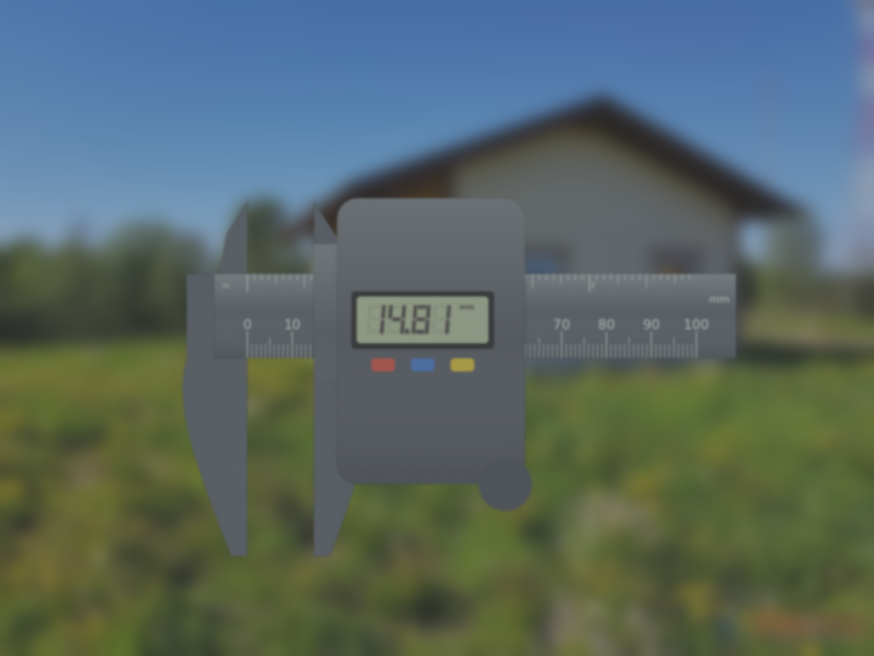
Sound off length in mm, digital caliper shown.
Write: 14.81 mm
